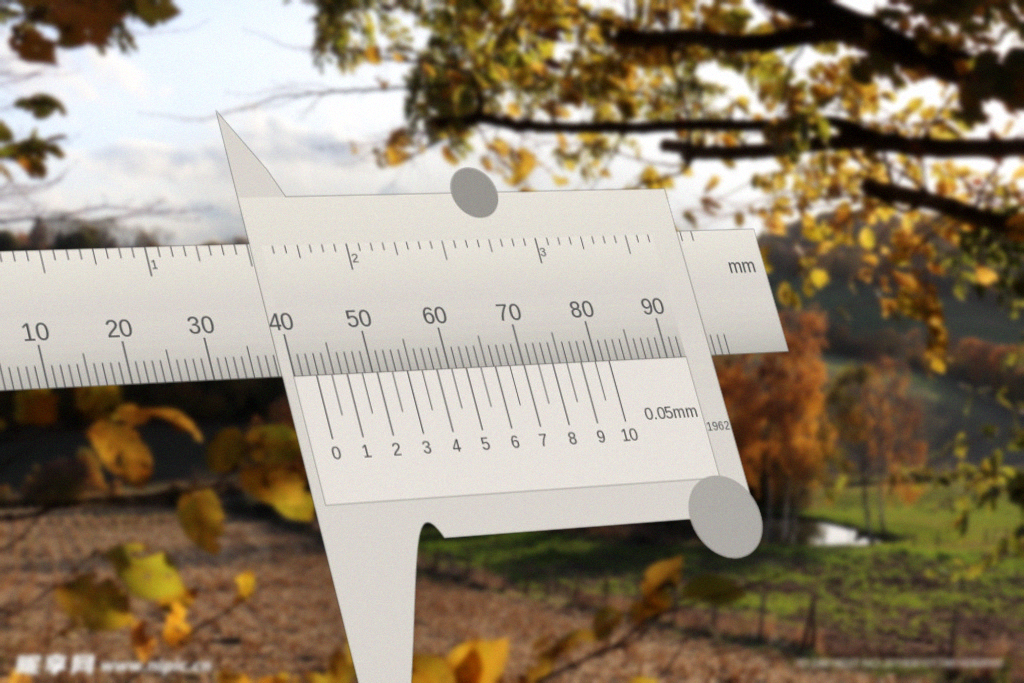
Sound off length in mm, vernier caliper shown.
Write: 42.8 mm
